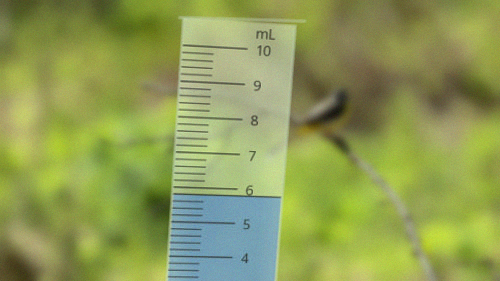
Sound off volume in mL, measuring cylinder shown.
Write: 5.8 mL
